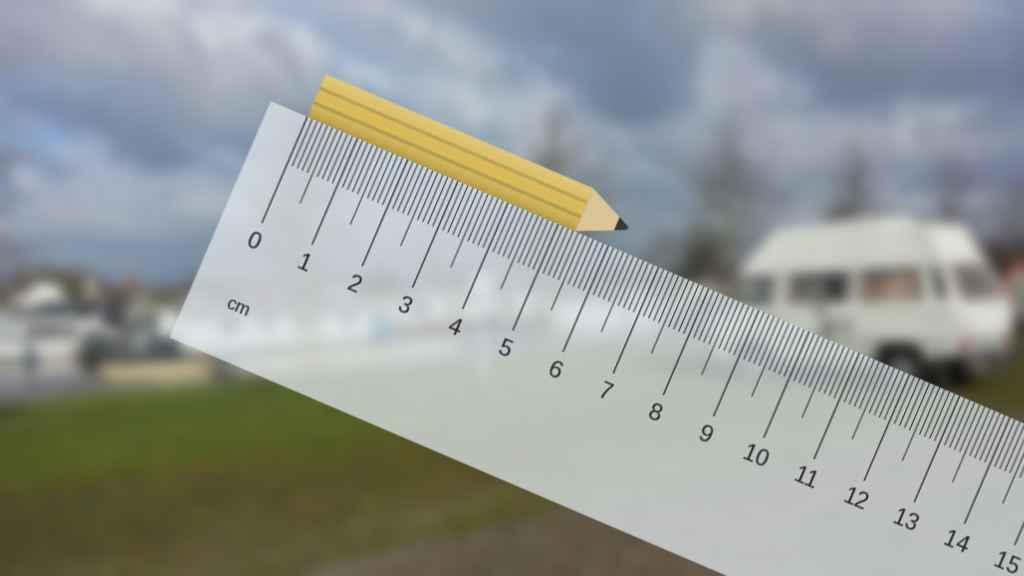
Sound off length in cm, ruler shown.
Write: 6.2 cm
